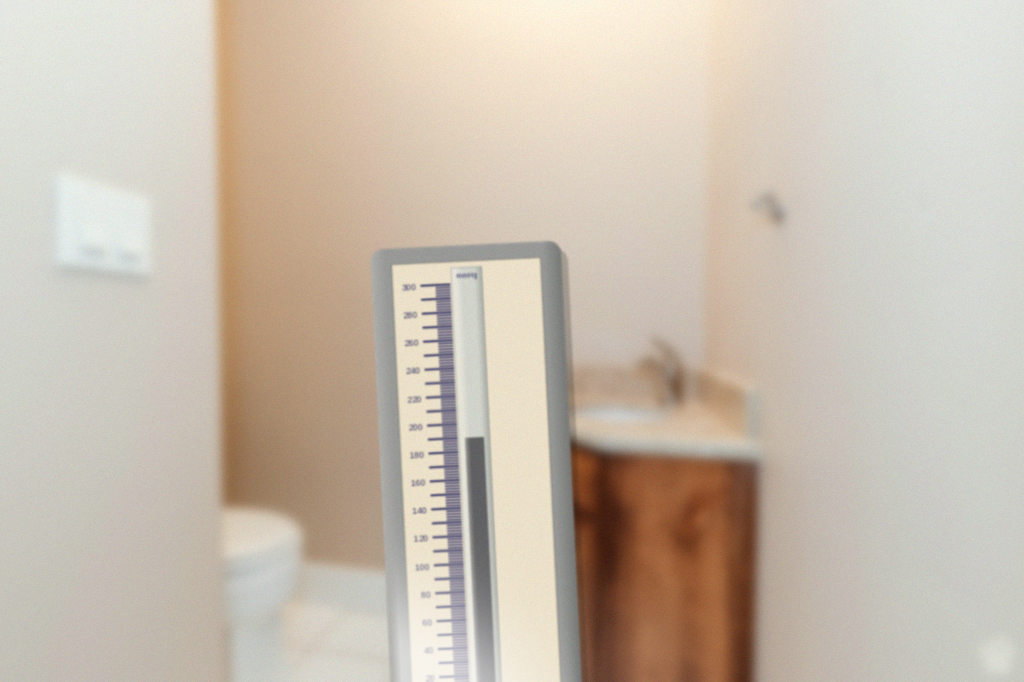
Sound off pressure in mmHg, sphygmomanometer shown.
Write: 190 mmHg
